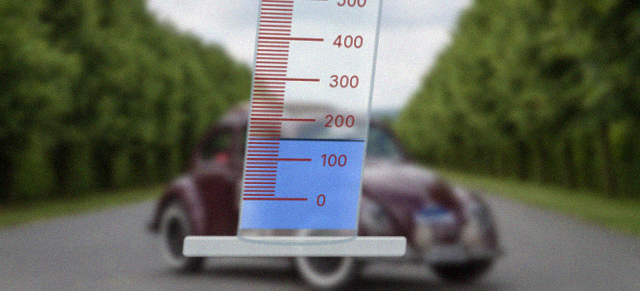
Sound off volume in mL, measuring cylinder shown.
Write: 150 mL
